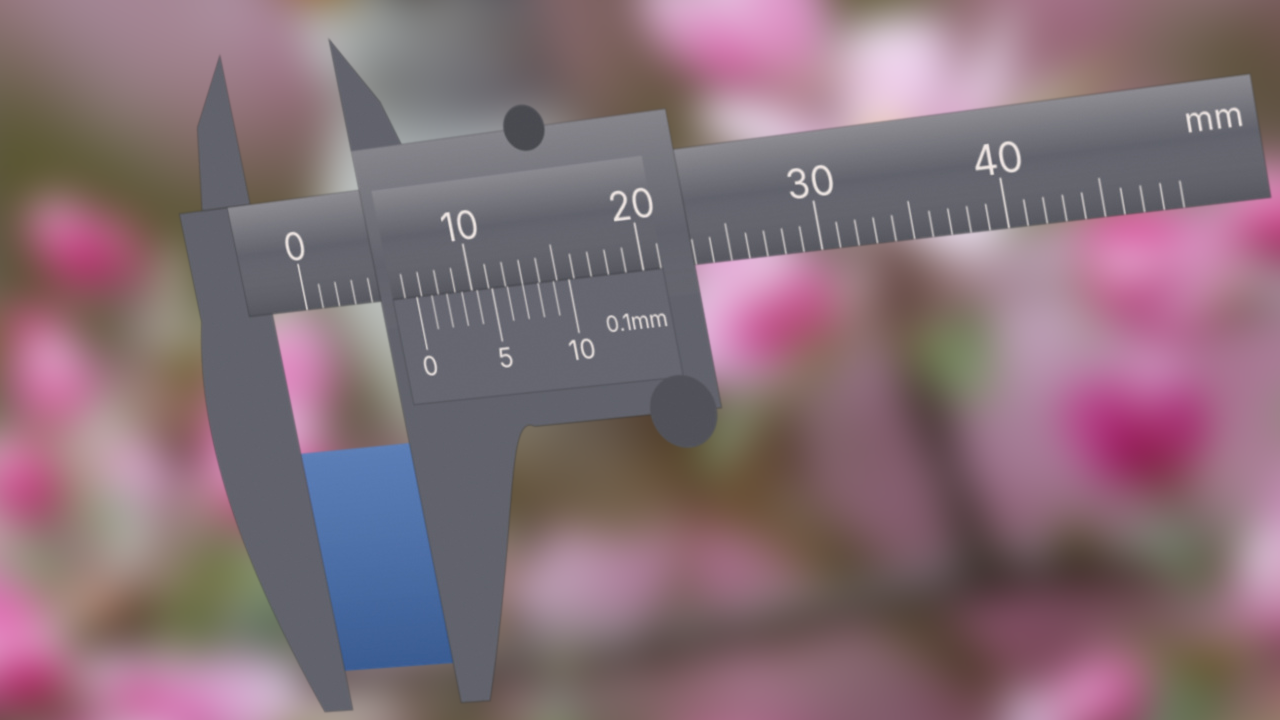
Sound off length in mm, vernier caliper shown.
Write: 6.7 mm
